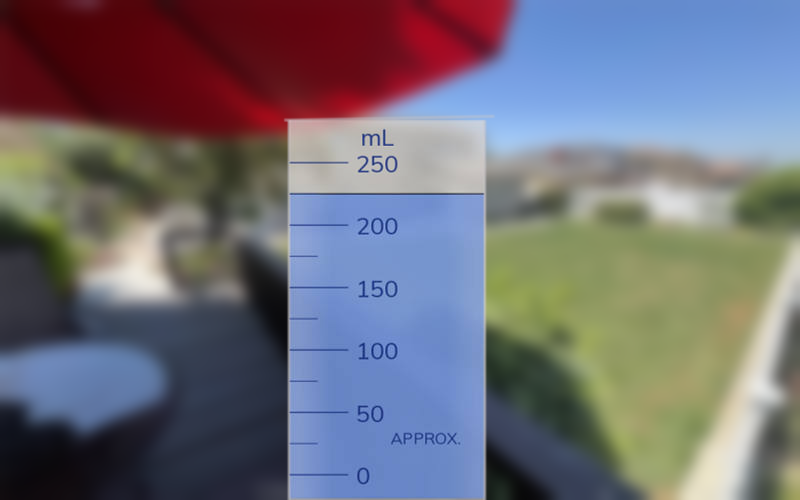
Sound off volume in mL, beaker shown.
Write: 225 mL
